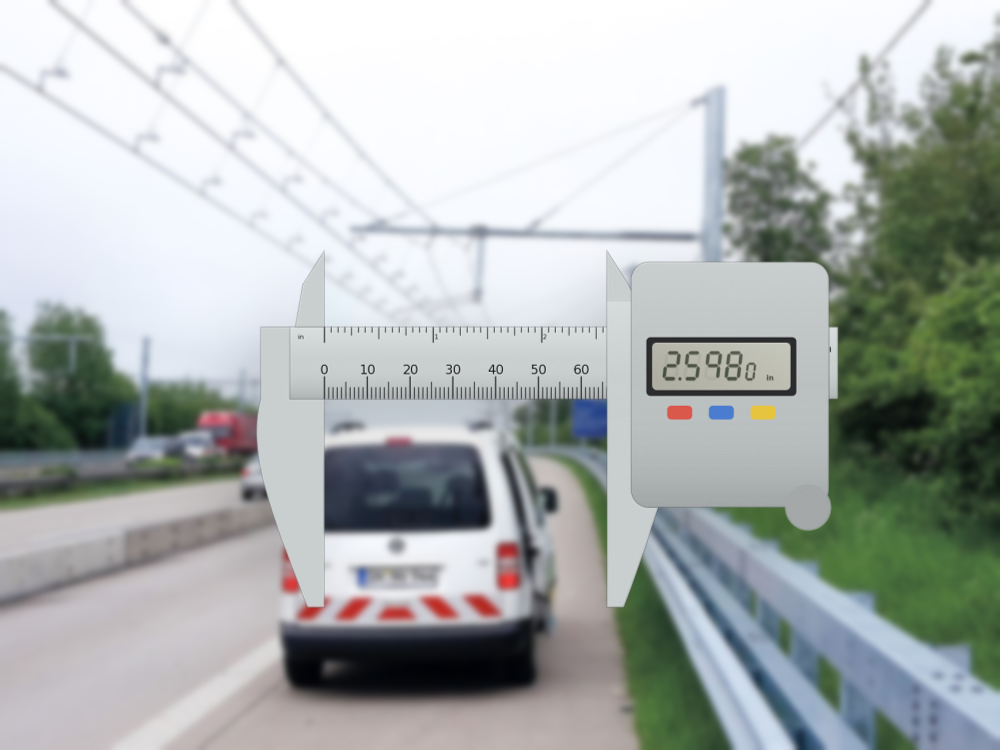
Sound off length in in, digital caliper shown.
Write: 2.5980 in
